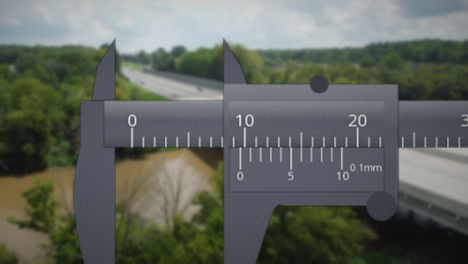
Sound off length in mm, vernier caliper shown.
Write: 9.6 mm
